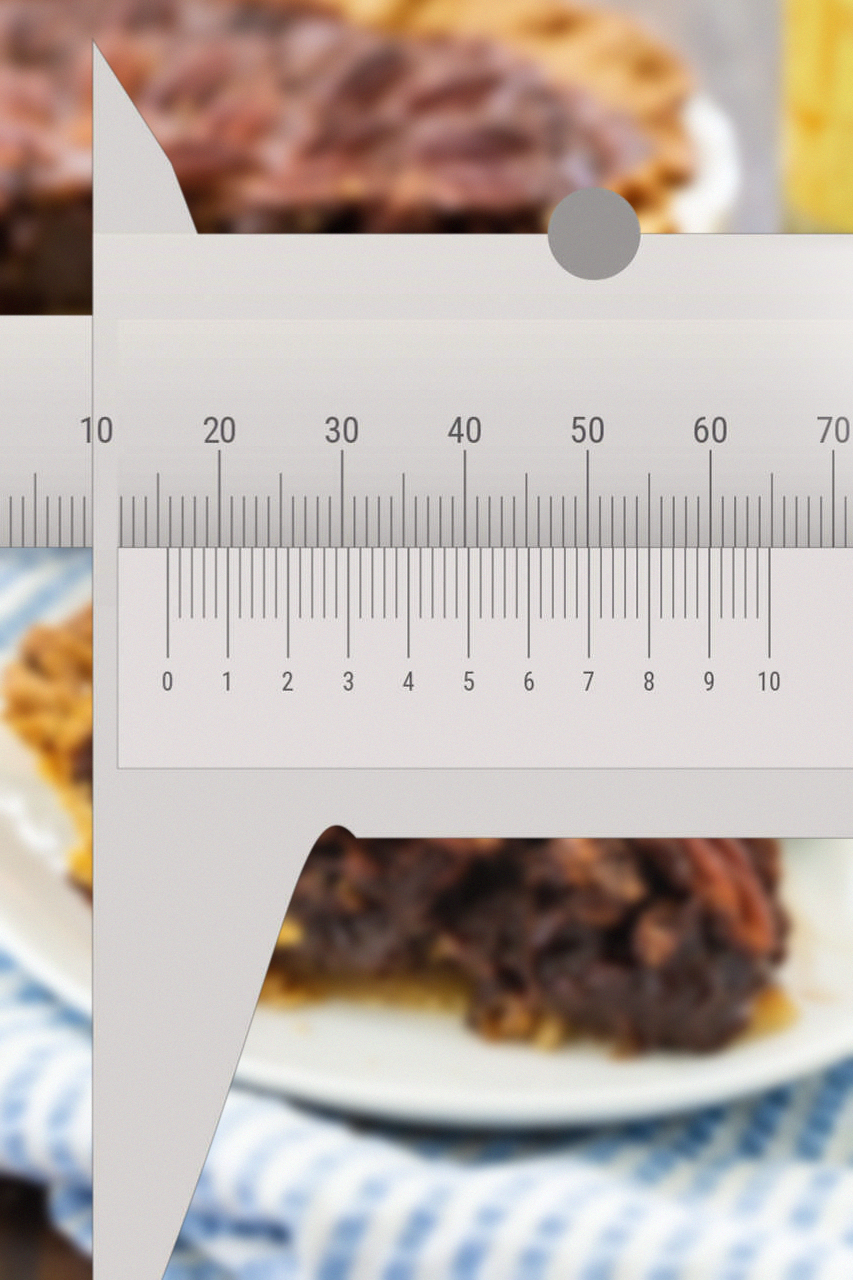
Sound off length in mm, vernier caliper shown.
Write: 15.8 mm
